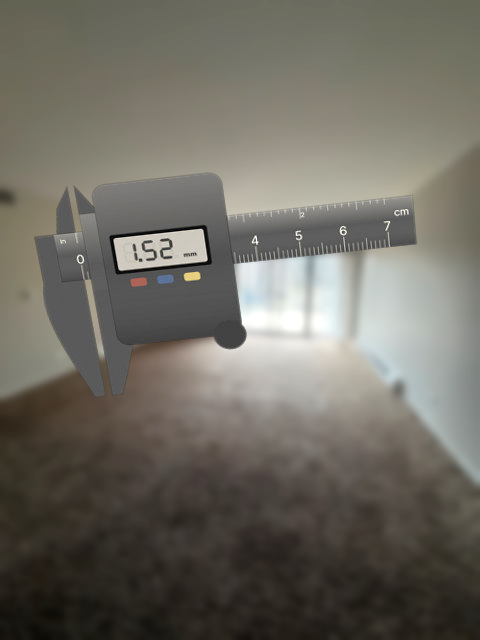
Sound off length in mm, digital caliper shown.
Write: 1.52 mm
